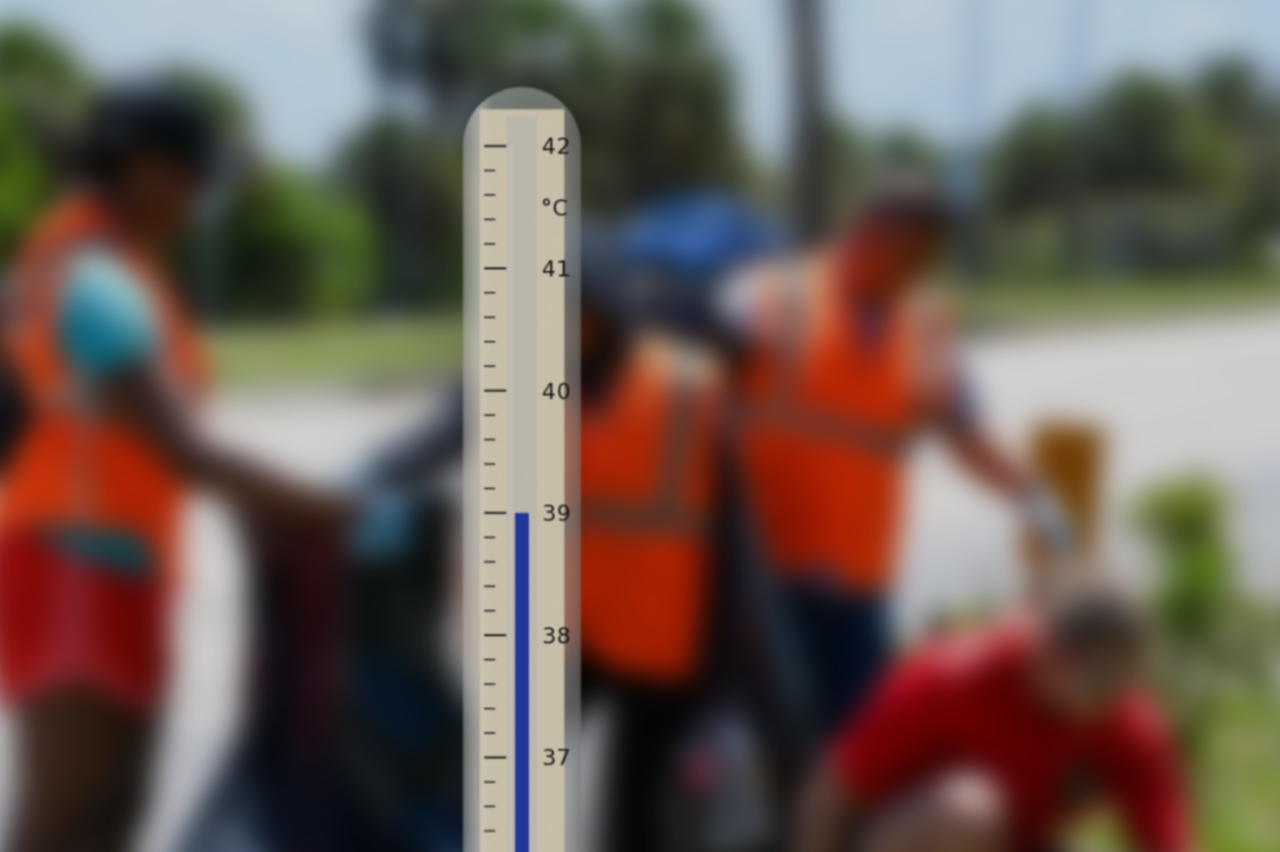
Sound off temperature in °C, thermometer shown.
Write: 39 °C
